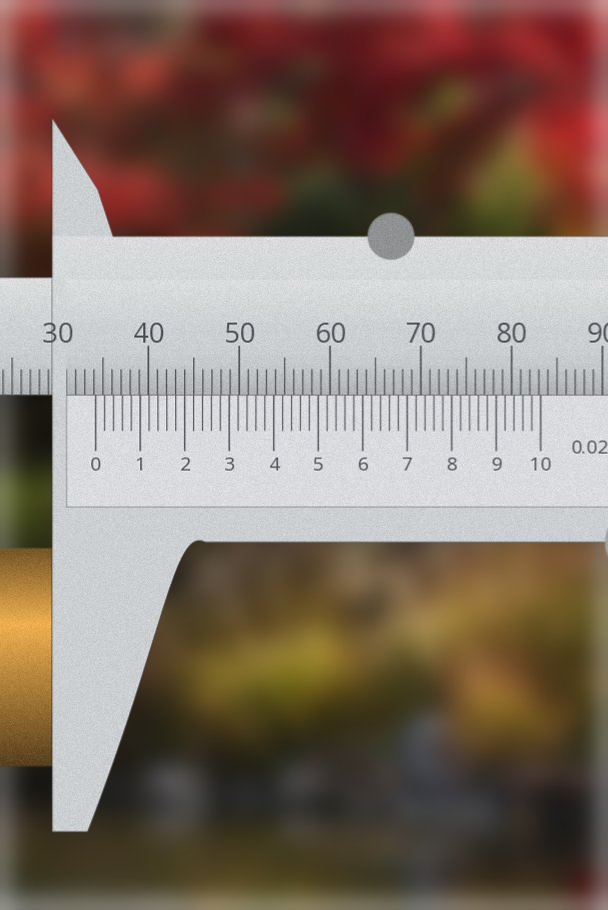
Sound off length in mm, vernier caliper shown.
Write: 34.2 mm
